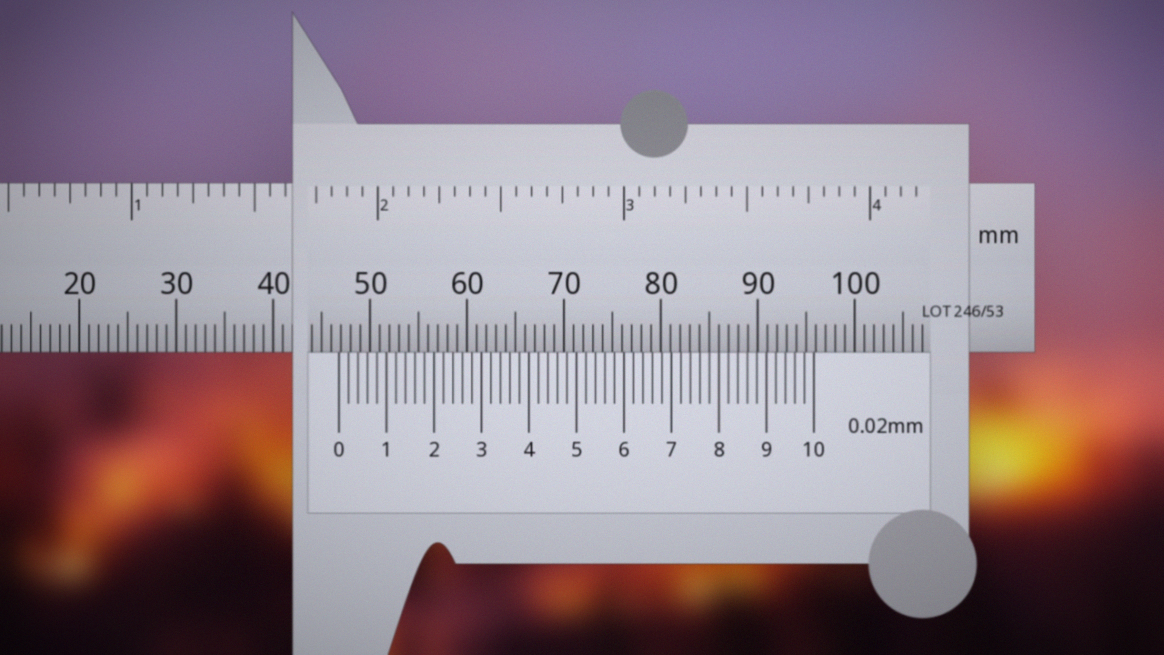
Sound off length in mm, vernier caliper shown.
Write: 46.8 mm
